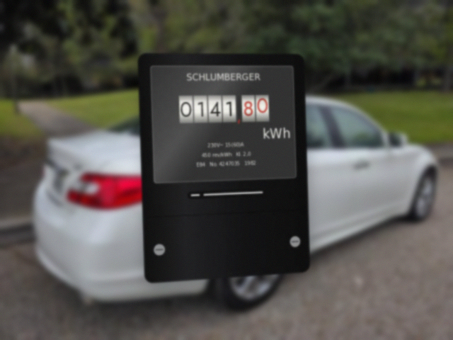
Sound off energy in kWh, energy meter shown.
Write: 141.80 kWh
